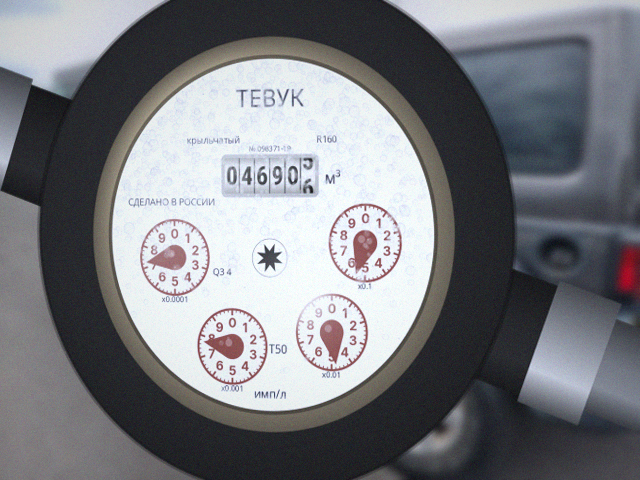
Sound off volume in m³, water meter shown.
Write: 46905.5477 m³
